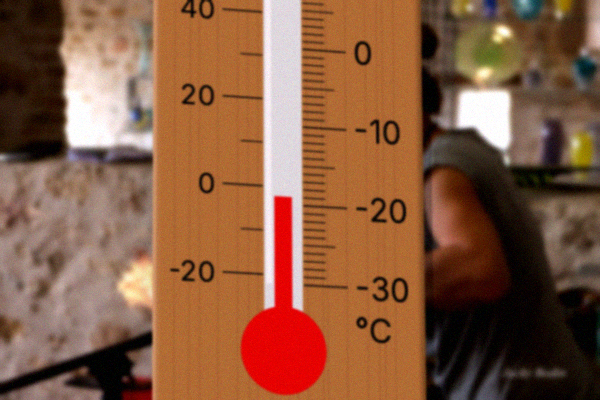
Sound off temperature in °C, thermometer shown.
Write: -19 °C
